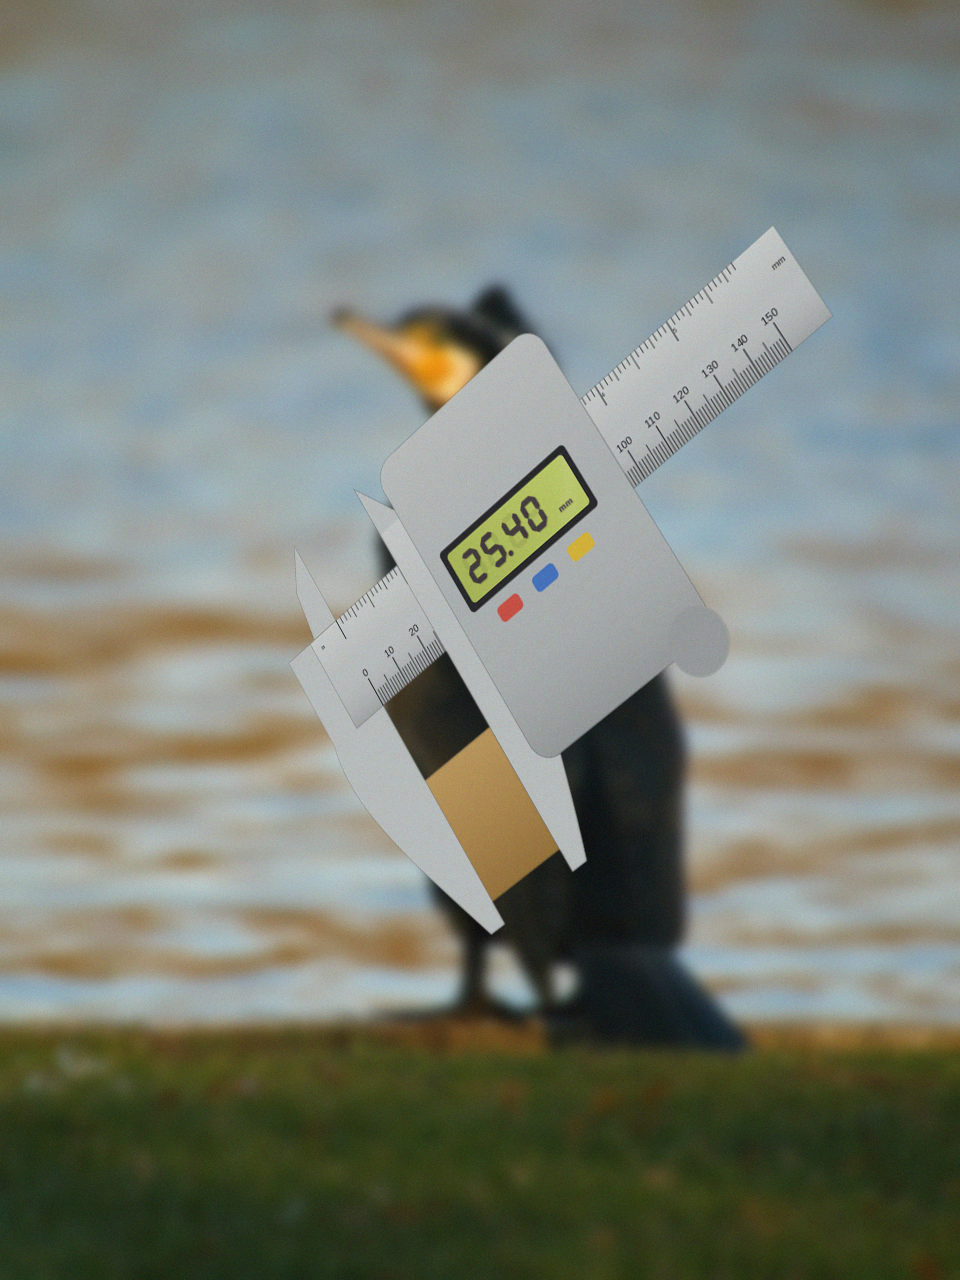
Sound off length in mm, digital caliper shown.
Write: 25.40 mm
